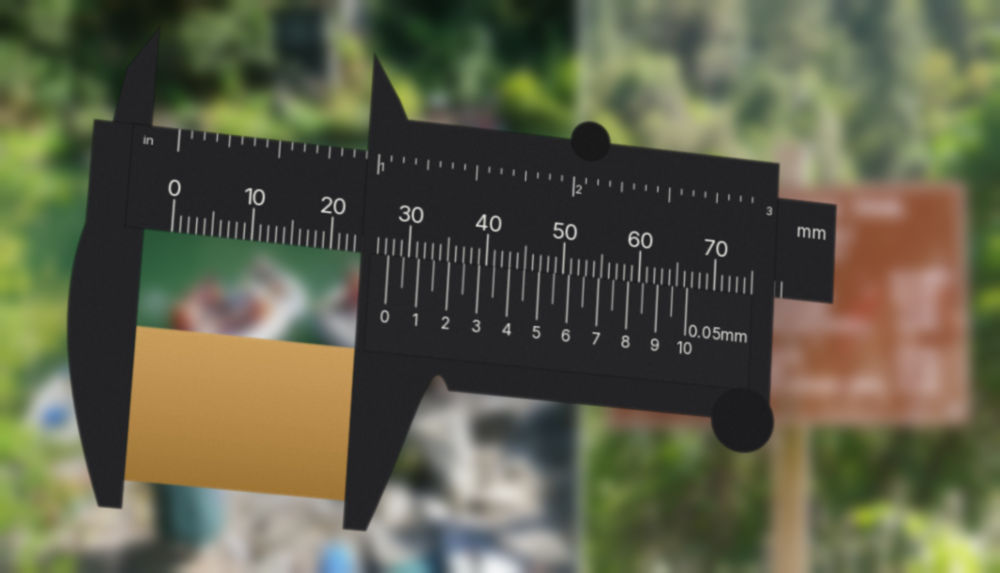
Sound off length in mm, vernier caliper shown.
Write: 27.4 mm
